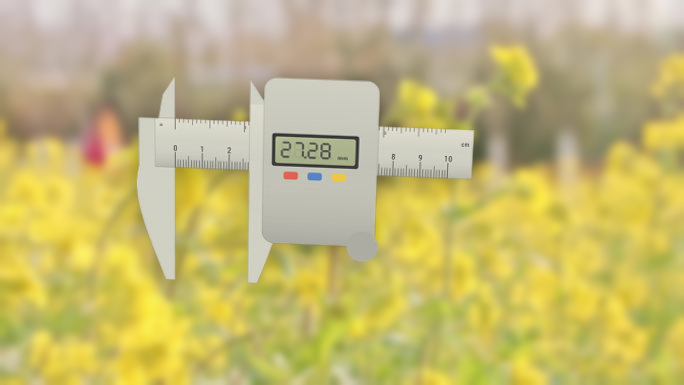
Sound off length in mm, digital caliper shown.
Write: 27.28 mm
